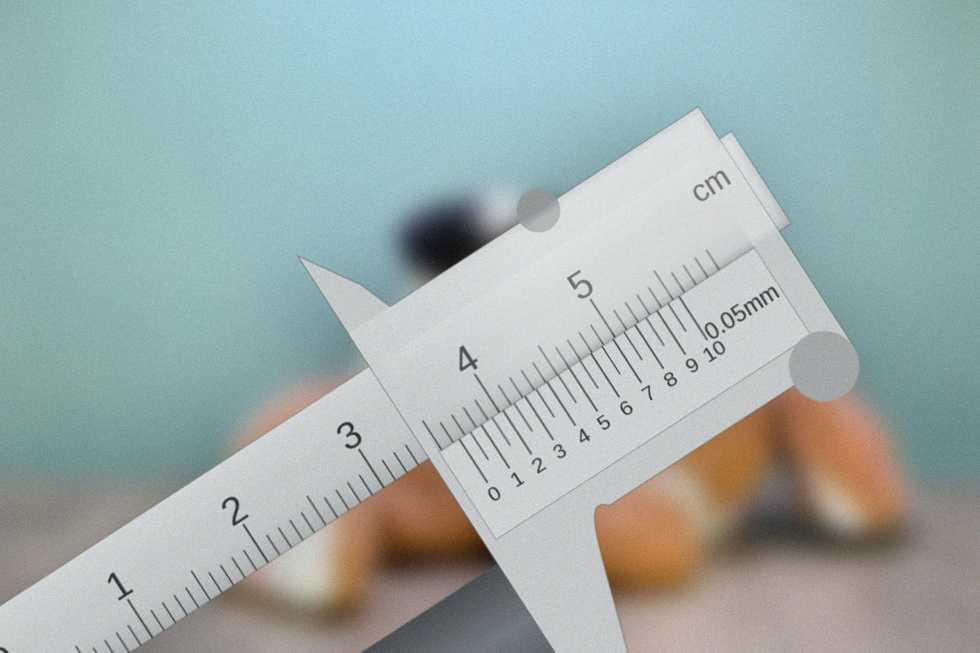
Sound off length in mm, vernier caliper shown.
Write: 36.5 mm
